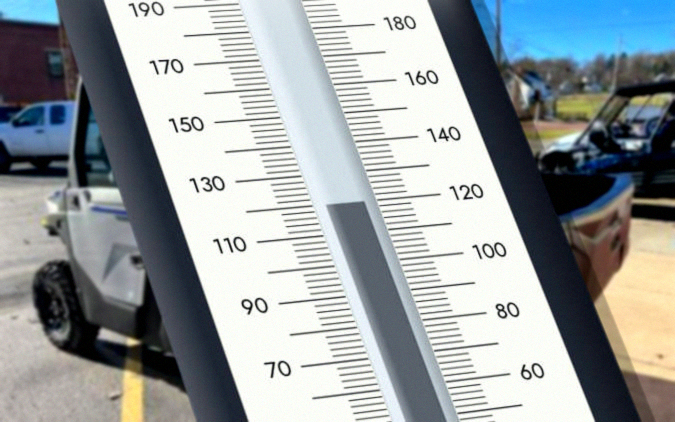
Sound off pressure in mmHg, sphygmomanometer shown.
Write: 120 mmHg
